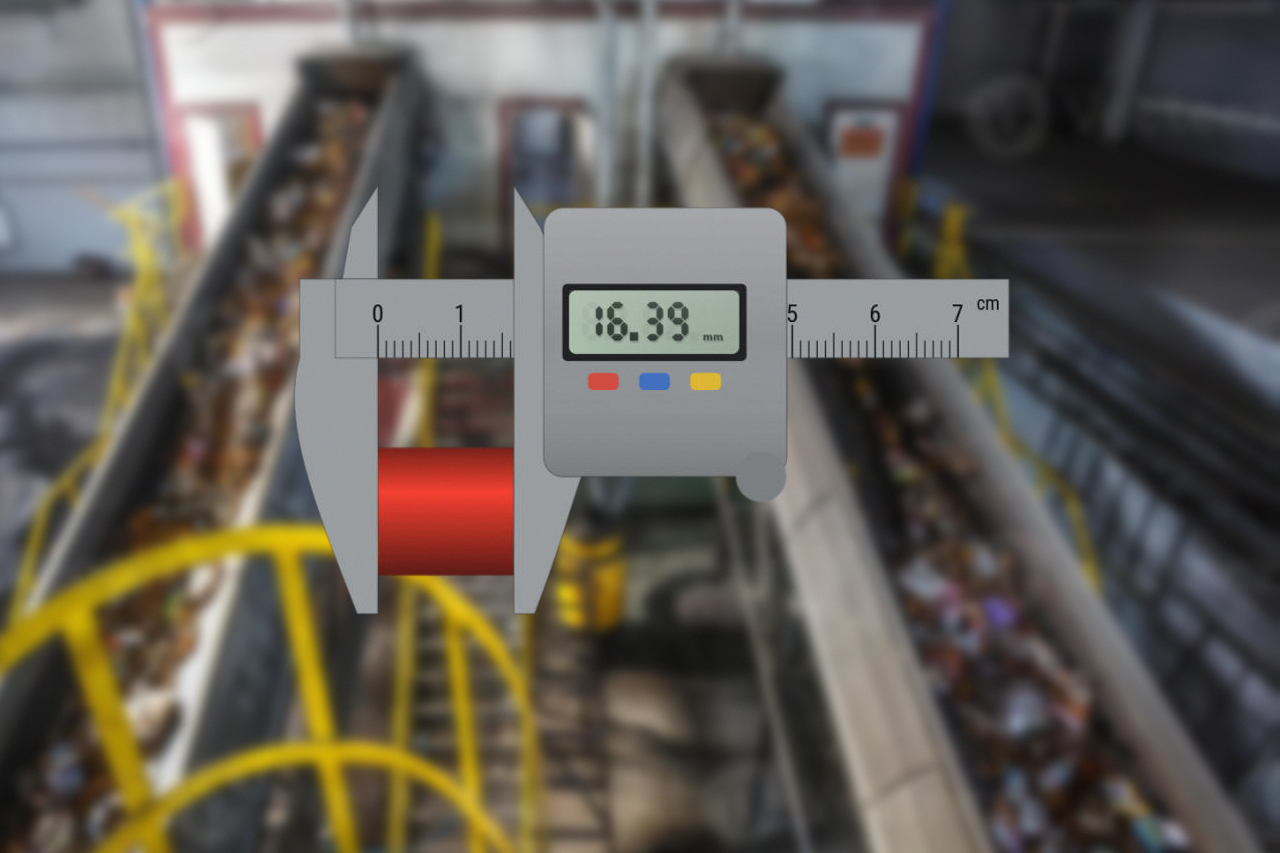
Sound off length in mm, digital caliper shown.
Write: 16.39 mm
